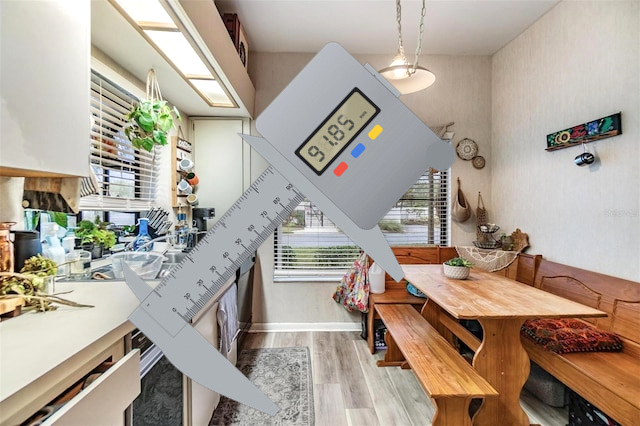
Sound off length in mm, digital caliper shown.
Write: 91.85 mm
